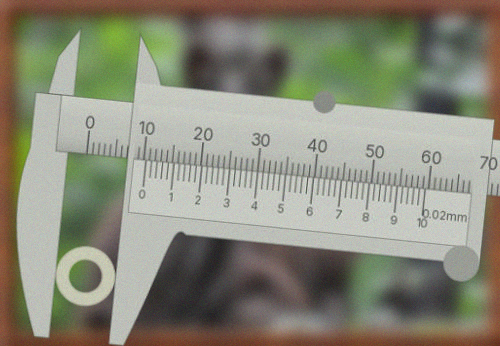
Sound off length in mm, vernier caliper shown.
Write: 10.4 mm
